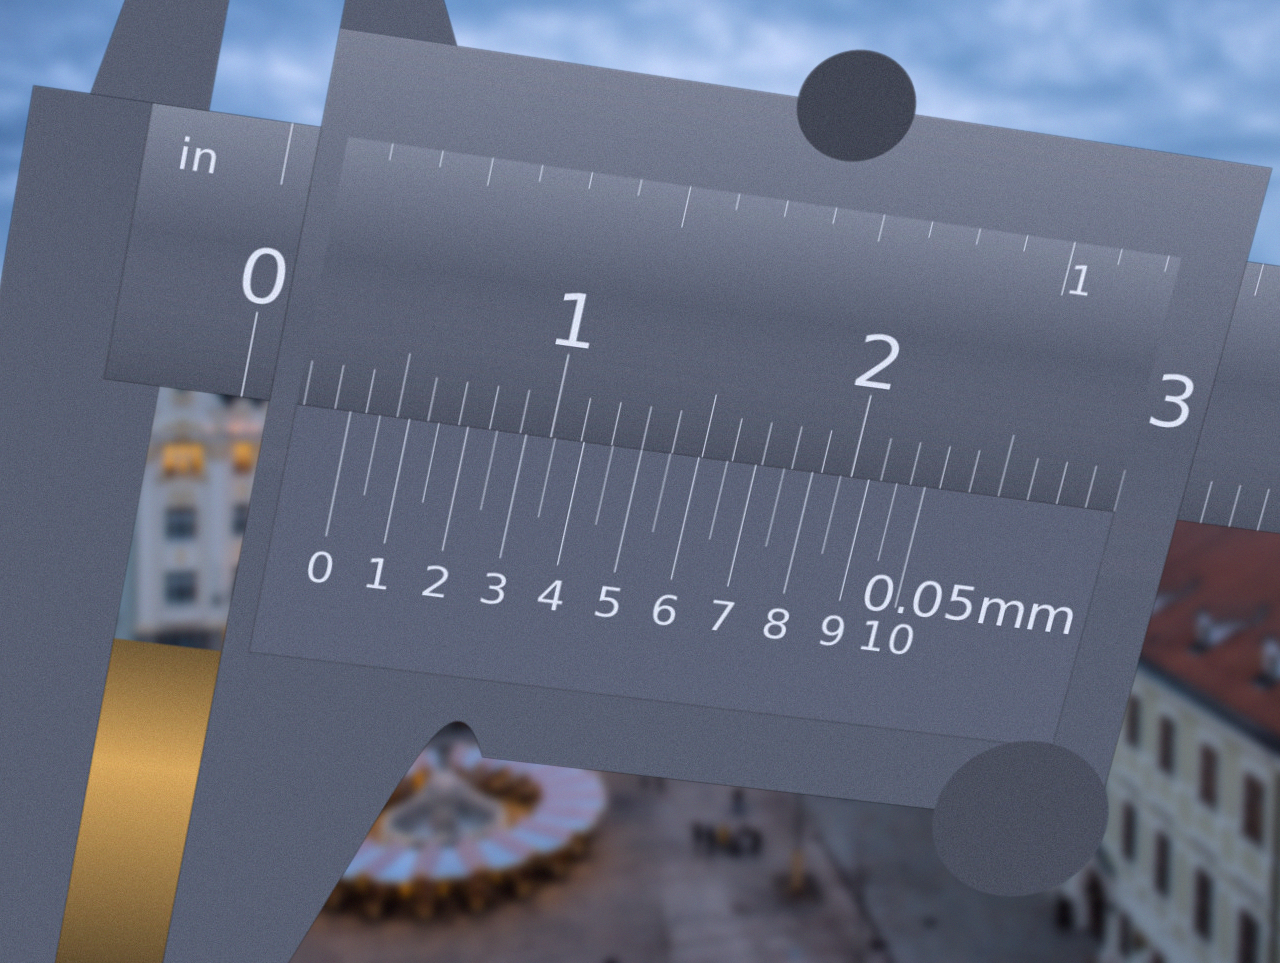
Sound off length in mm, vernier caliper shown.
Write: 3.50 mm
